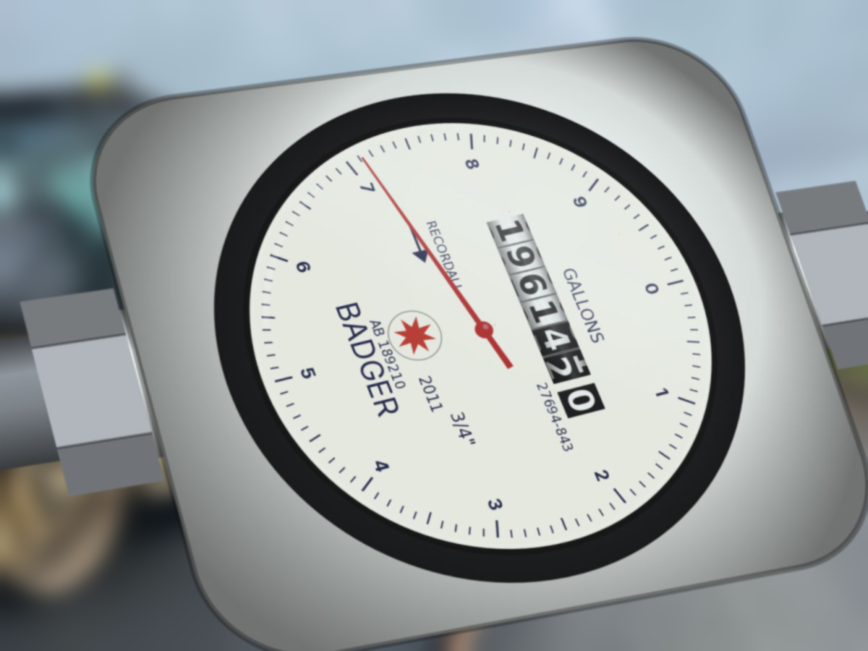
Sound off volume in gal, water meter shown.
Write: 1961417.1 gal
